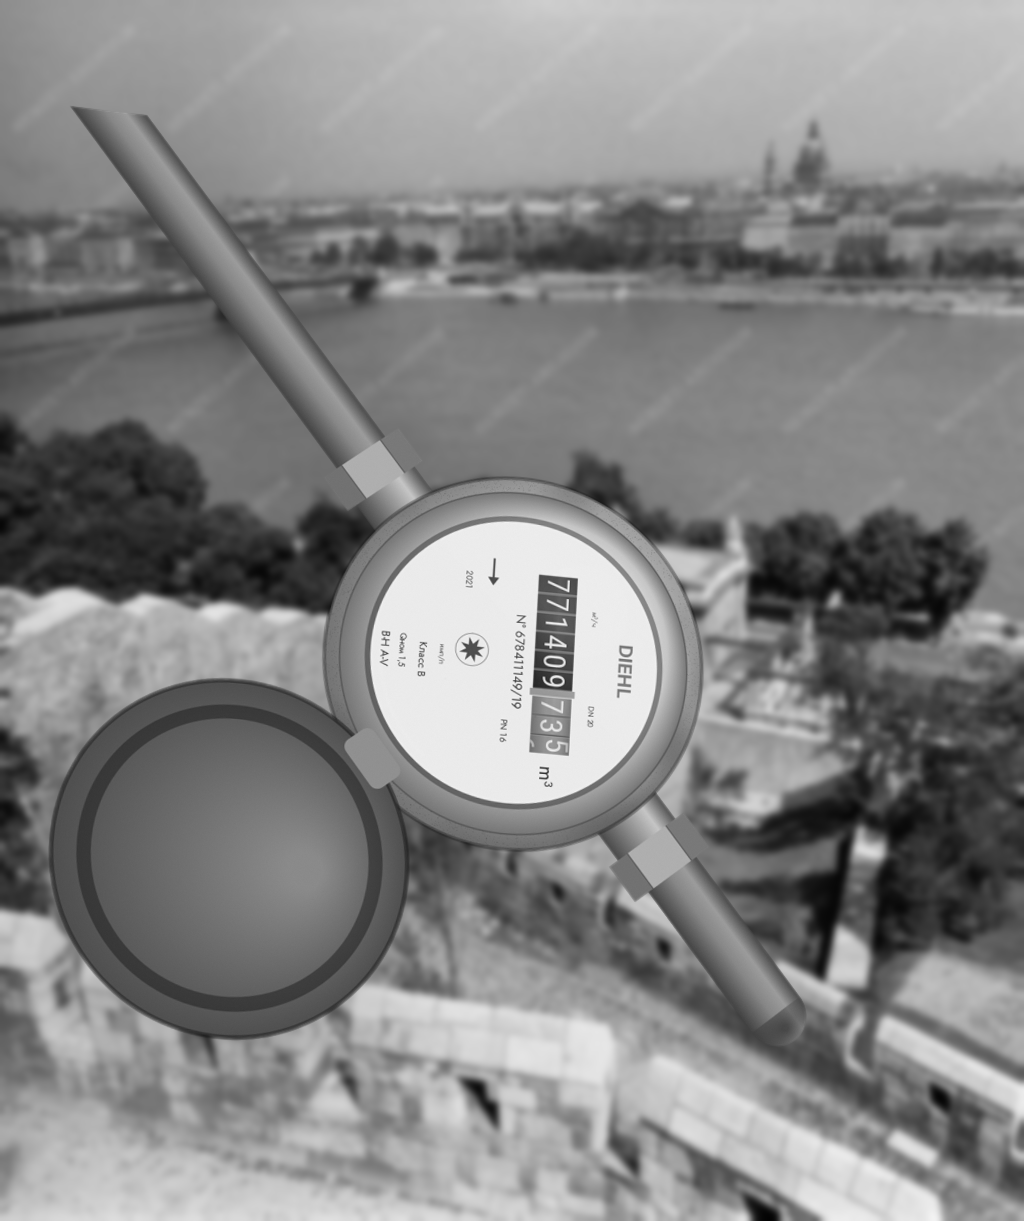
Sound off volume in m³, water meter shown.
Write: 771409.735 m³
